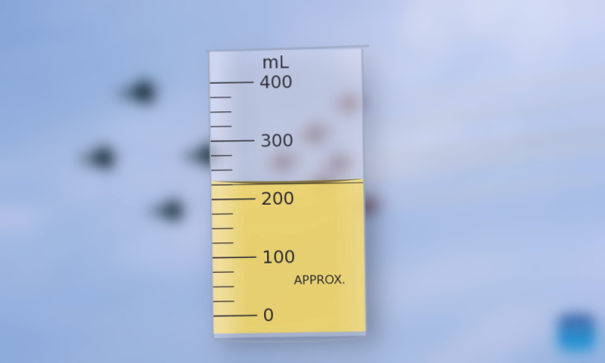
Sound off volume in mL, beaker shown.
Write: 225 mL
